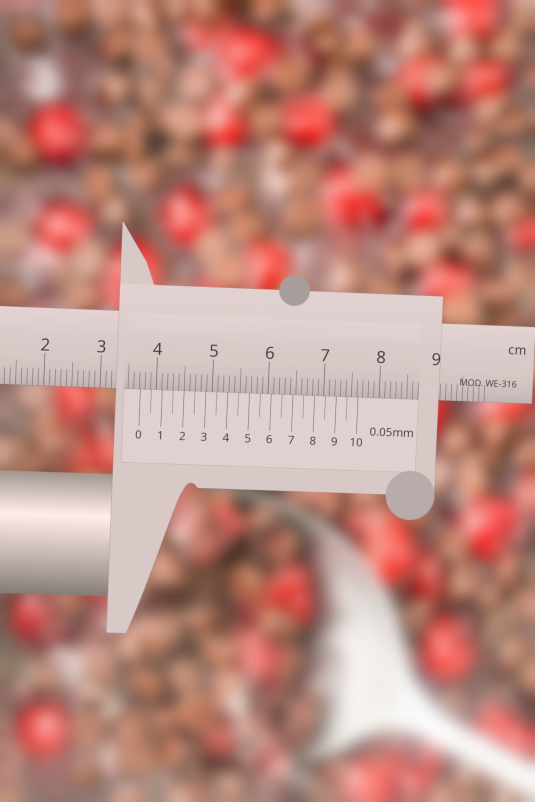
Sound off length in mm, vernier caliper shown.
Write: 37.2 mm
